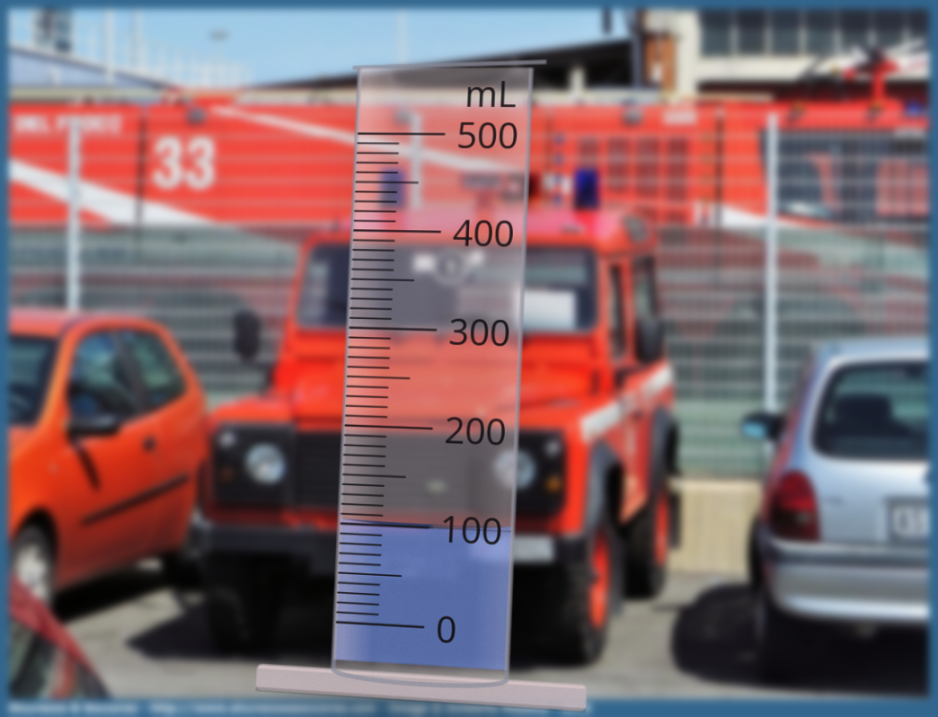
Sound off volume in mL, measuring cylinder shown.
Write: 100 mL
